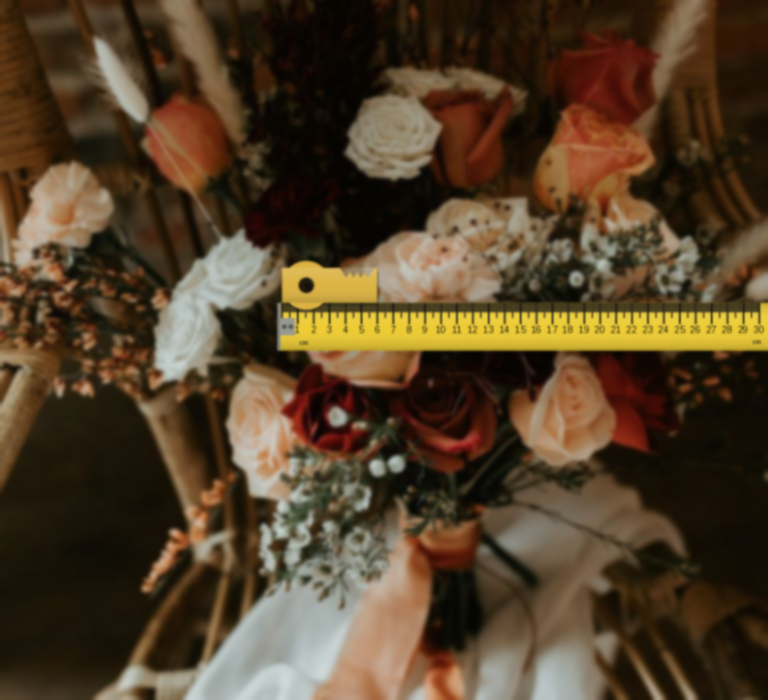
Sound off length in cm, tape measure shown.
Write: 6 cm
